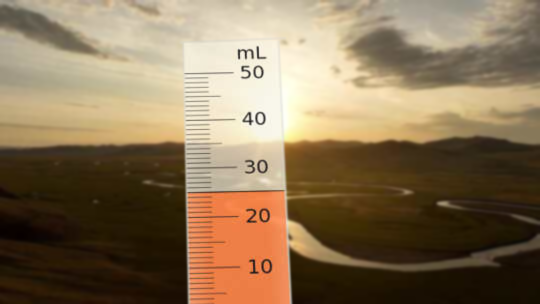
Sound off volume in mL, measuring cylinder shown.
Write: 25 mL
